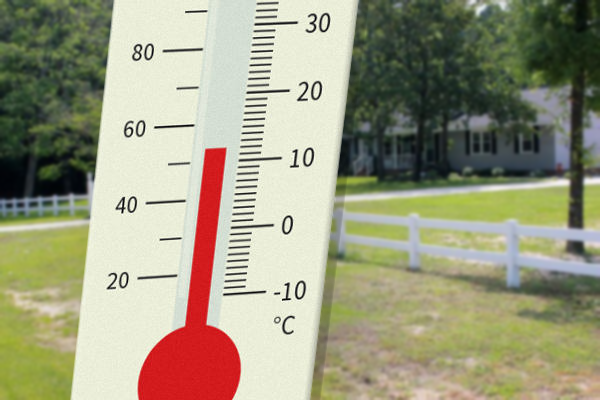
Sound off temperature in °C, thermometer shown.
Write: 12 °C
